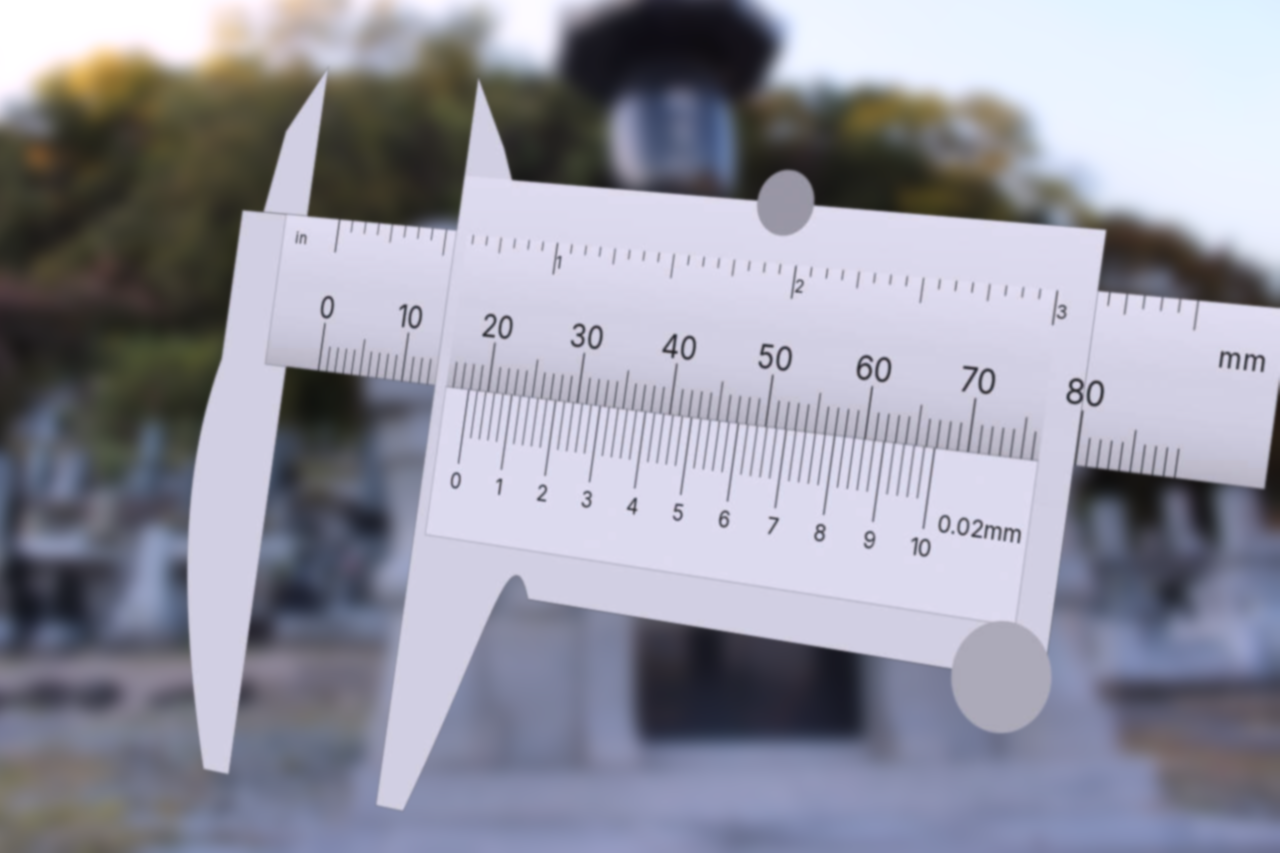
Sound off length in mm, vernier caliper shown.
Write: 17.8 mm
